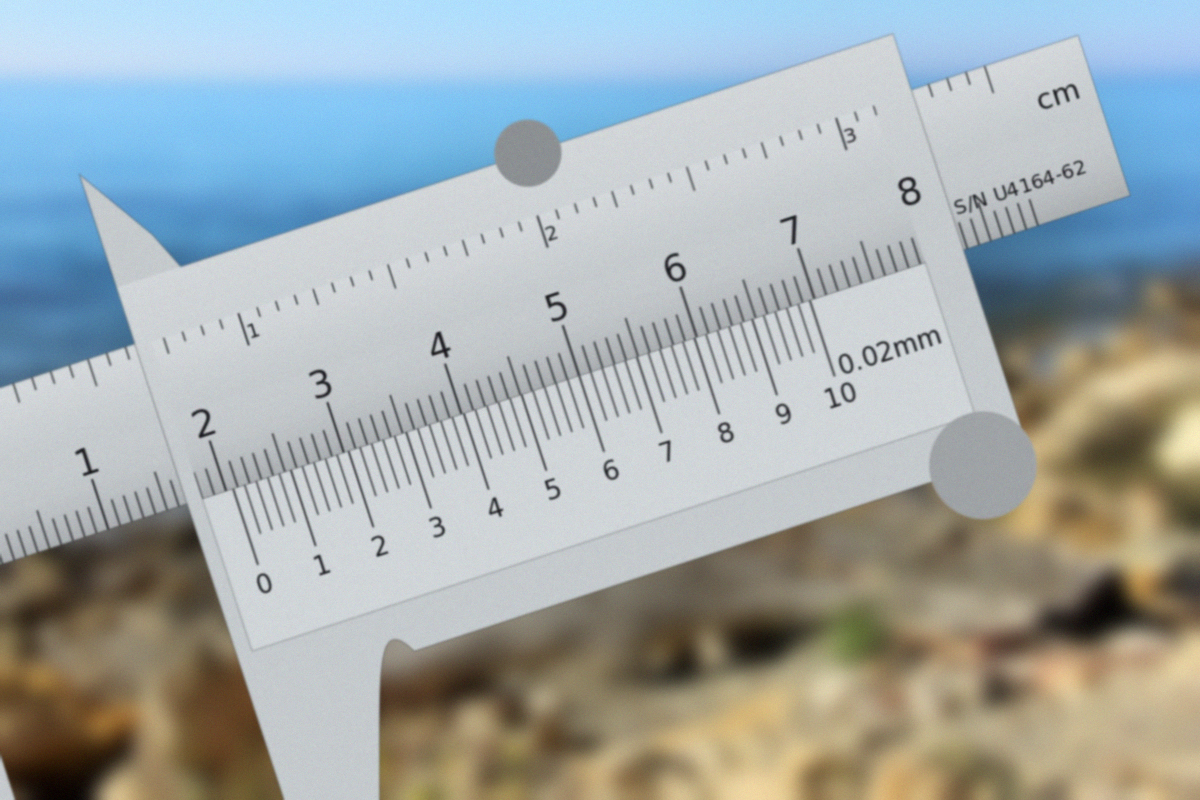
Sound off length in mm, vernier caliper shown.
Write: 20.6 mm
